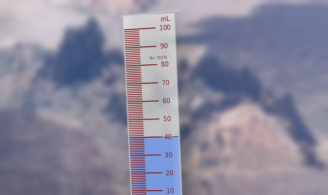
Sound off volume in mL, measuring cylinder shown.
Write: 40 mL
